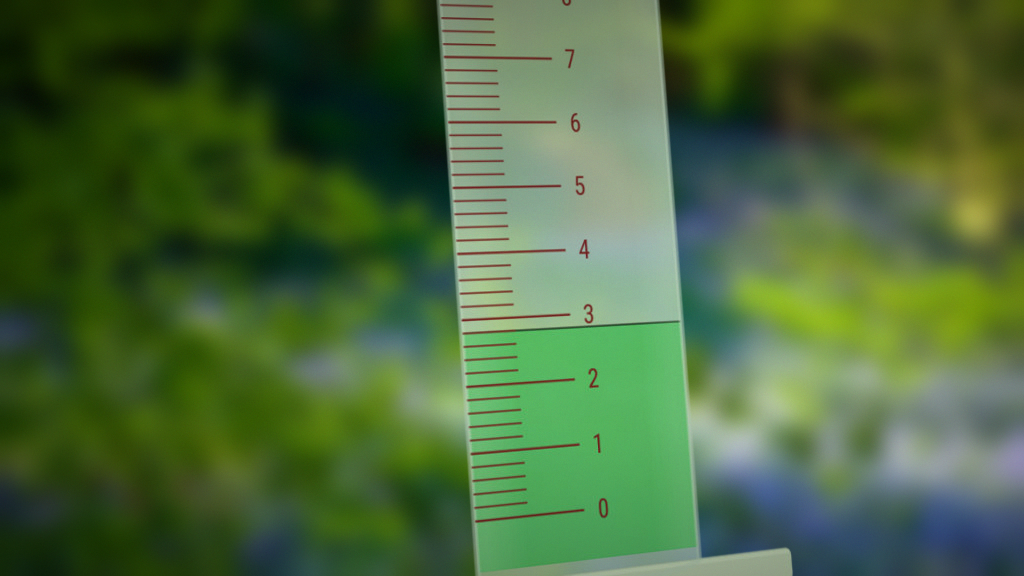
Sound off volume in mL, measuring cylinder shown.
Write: 2.8 mL
